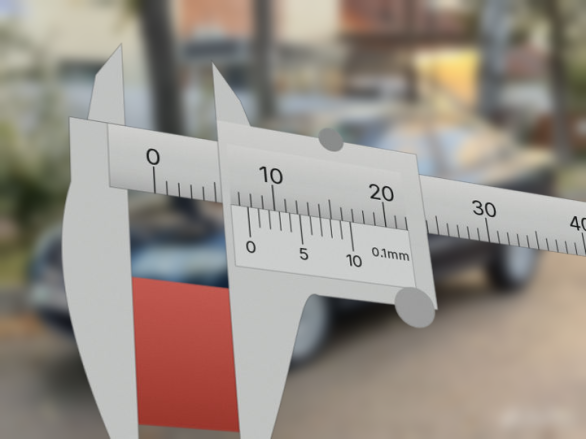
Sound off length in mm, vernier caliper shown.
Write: 7.7 mm
